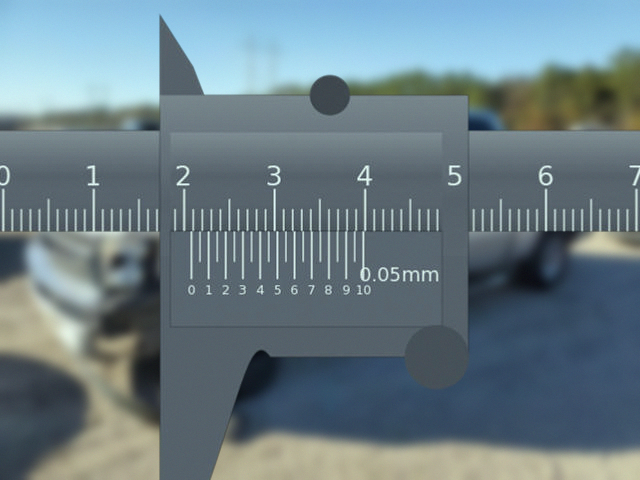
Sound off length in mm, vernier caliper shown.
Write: 20.8 mm
